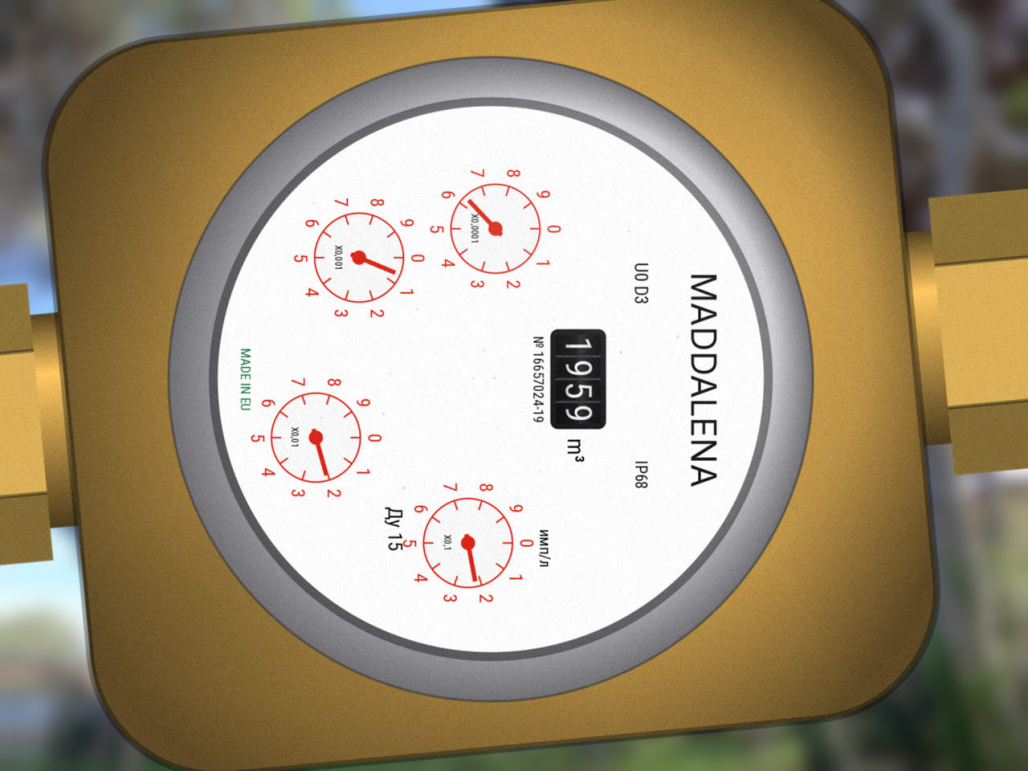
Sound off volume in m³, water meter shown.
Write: 1959.2206 m³
